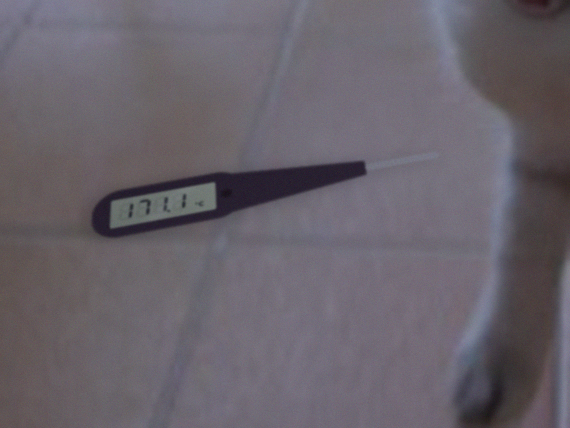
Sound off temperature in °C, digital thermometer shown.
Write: 171.1 °C
